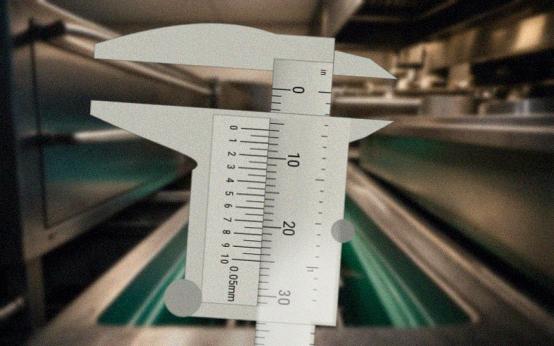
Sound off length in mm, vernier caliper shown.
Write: 6.0 mm
